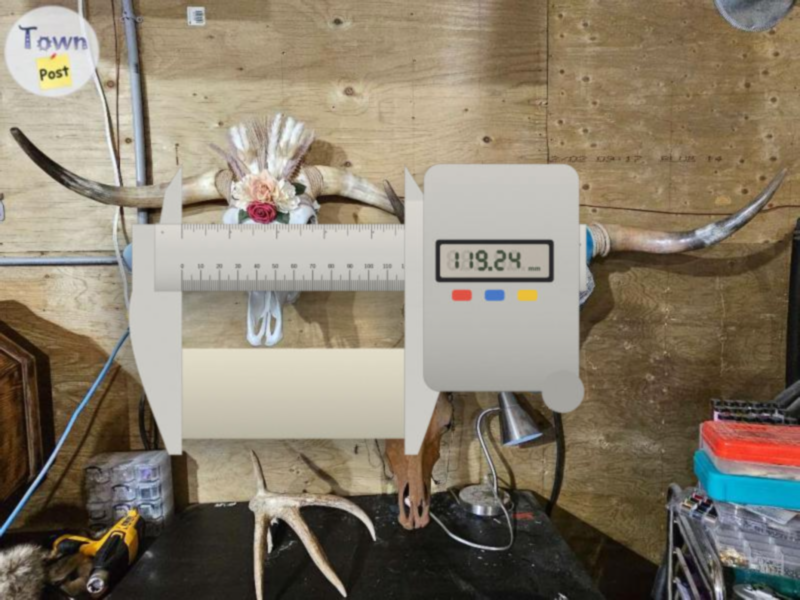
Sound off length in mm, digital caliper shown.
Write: 119.24 mm
